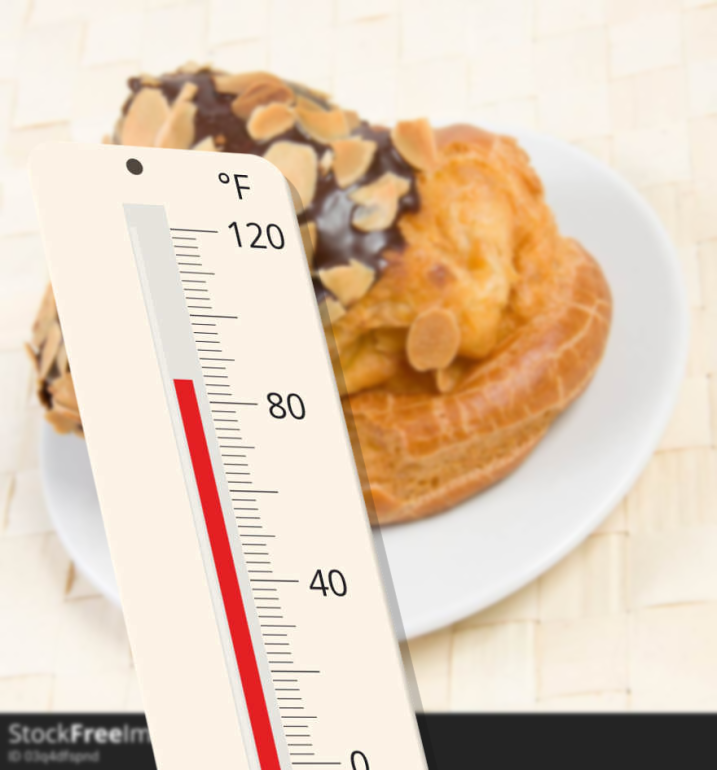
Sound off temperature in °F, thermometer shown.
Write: 85 °F
